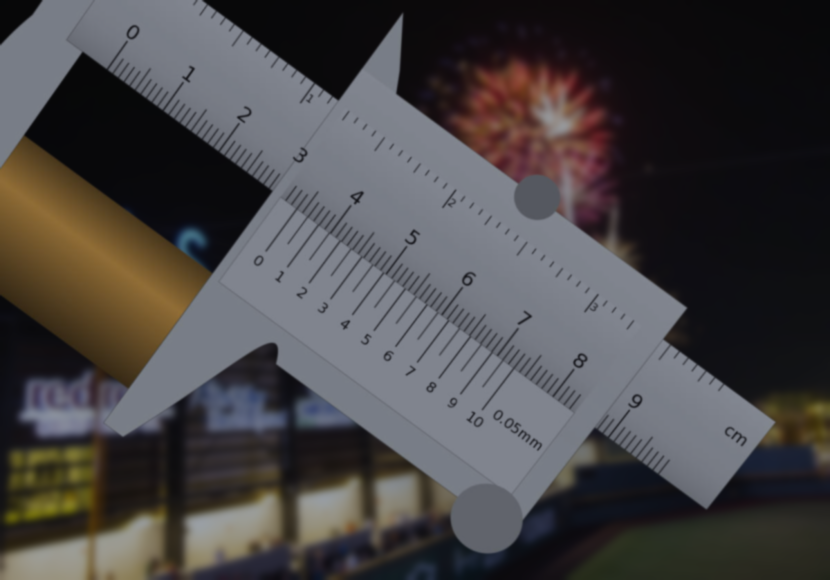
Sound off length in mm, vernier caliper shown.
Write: 34.0 mm
